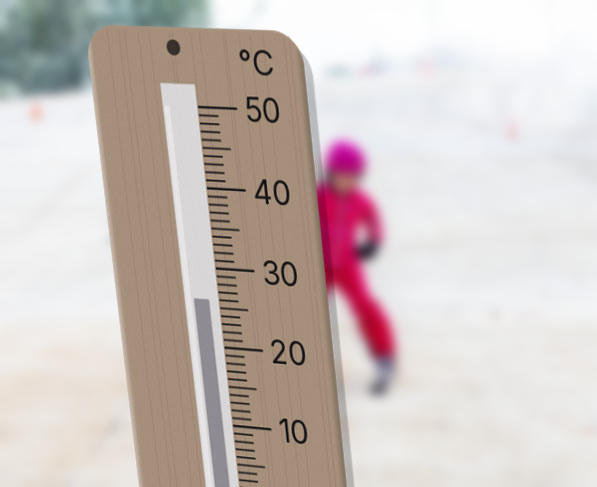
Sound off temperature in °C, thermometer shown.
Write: 26 °C
